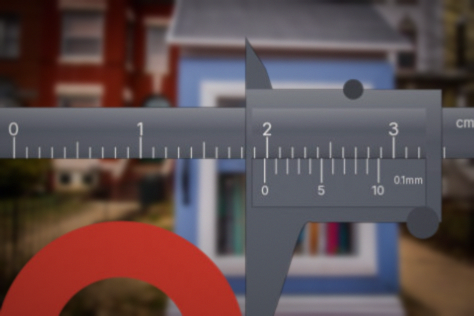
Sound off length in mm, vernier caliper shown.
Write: 19.8 mm
